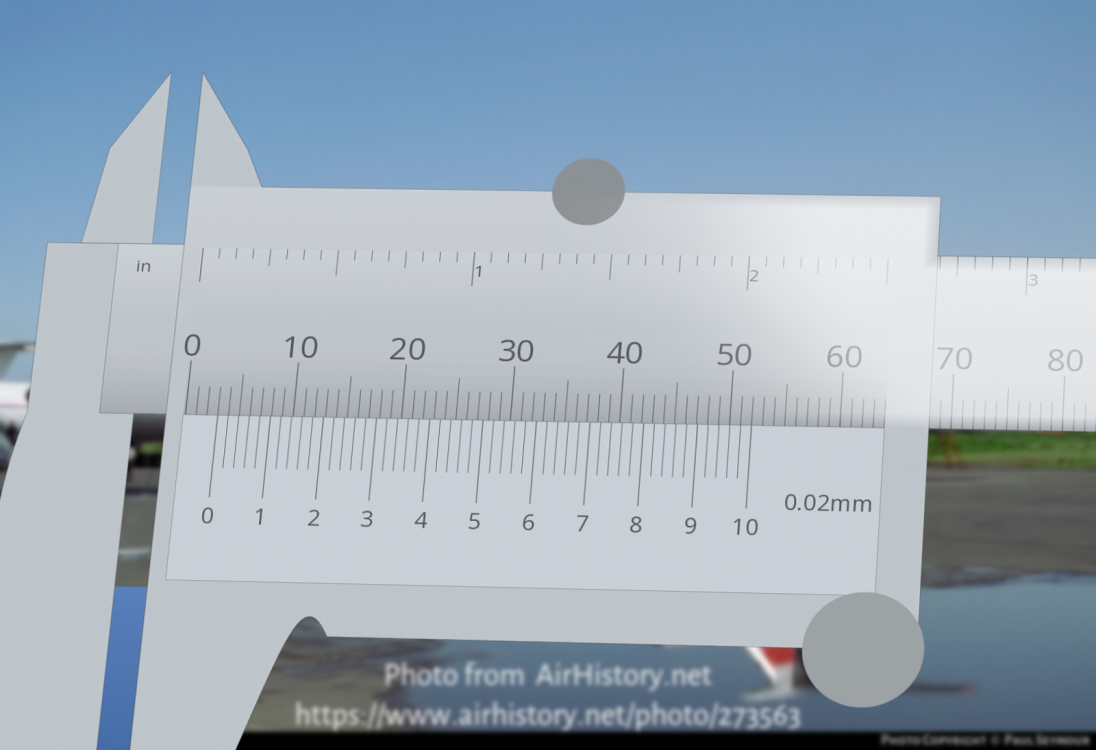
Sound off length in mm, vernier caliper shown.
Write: 3.0 mm
